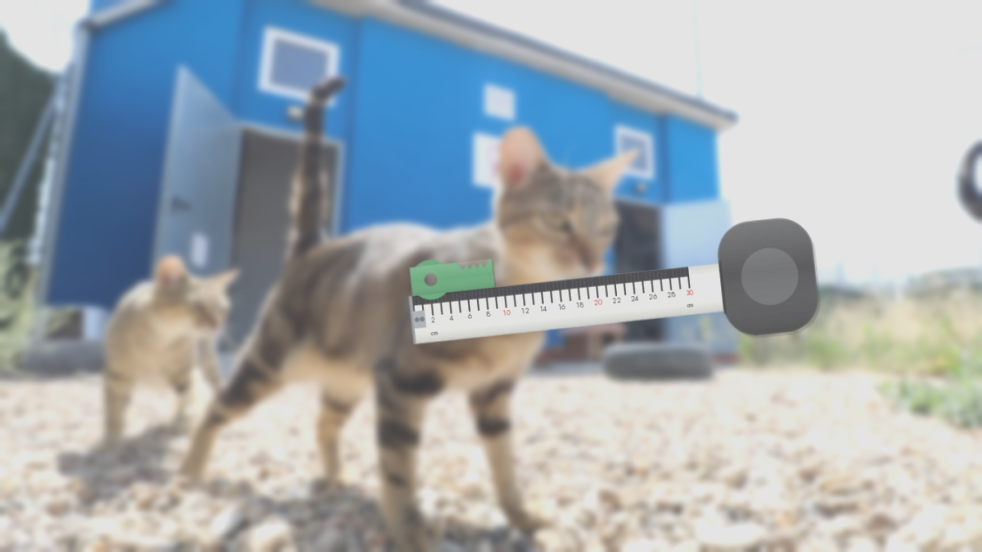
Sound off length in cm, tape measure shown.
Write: 9 cm
